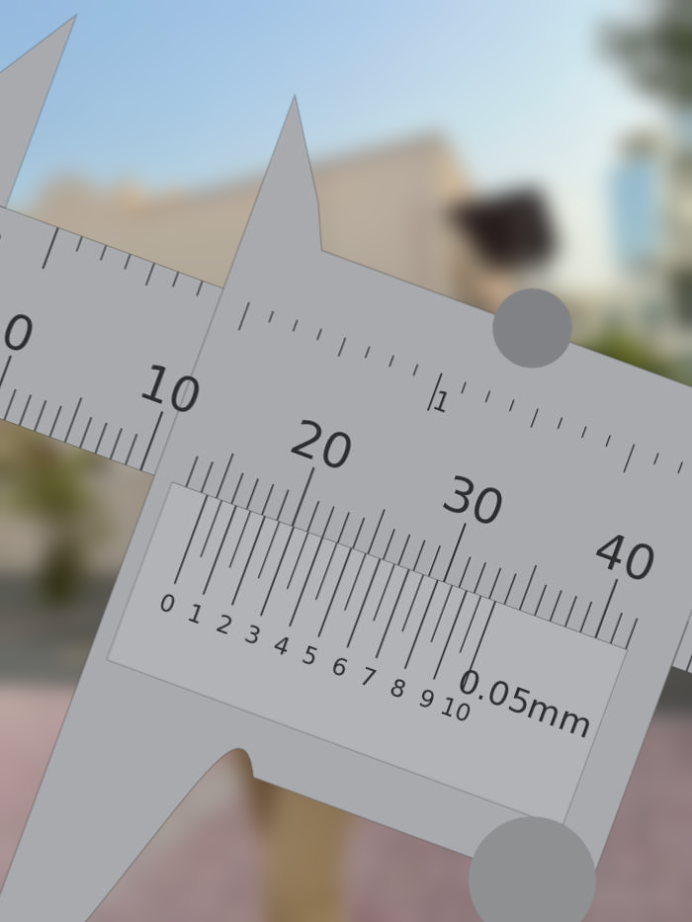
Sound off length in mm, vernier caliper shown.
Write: 14.4 mm
